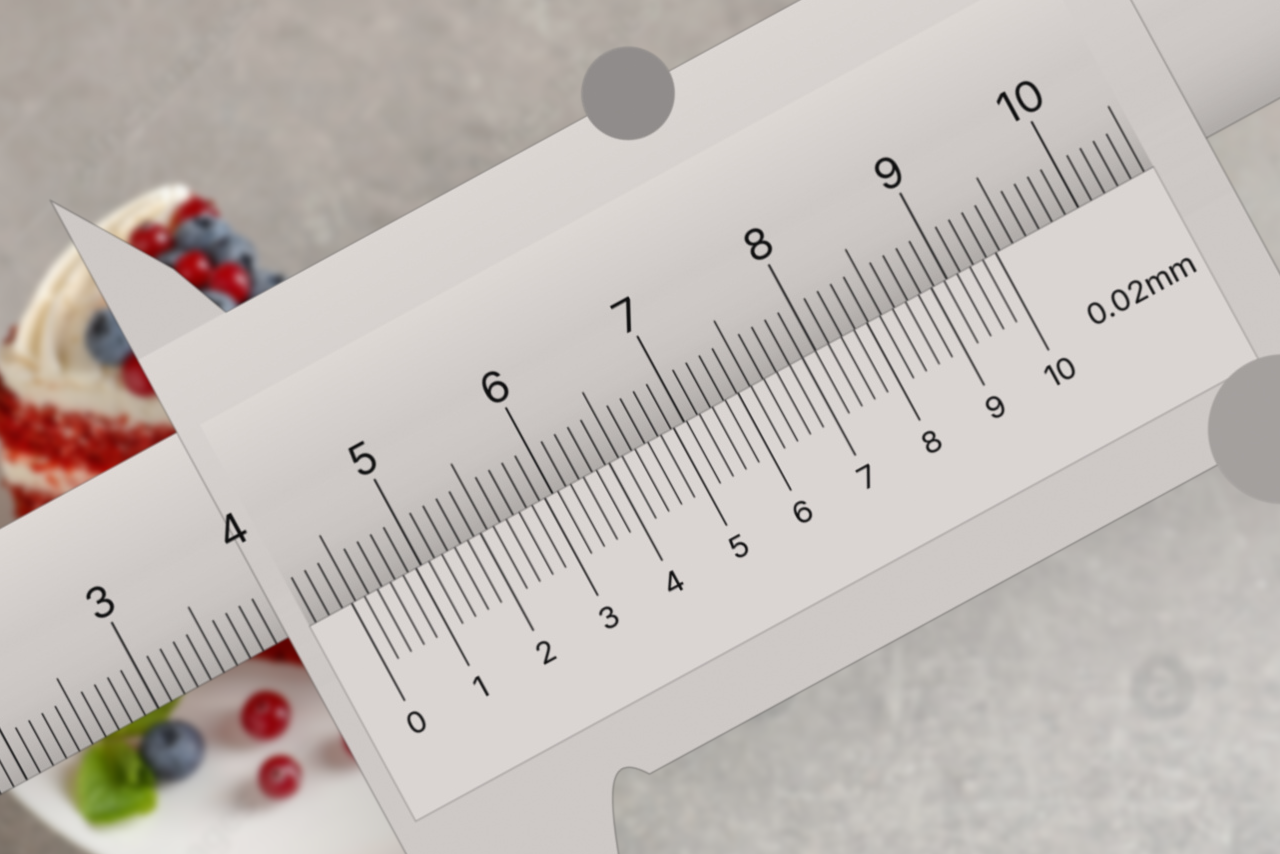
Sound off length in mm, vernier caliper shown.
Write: 44.7 mm
